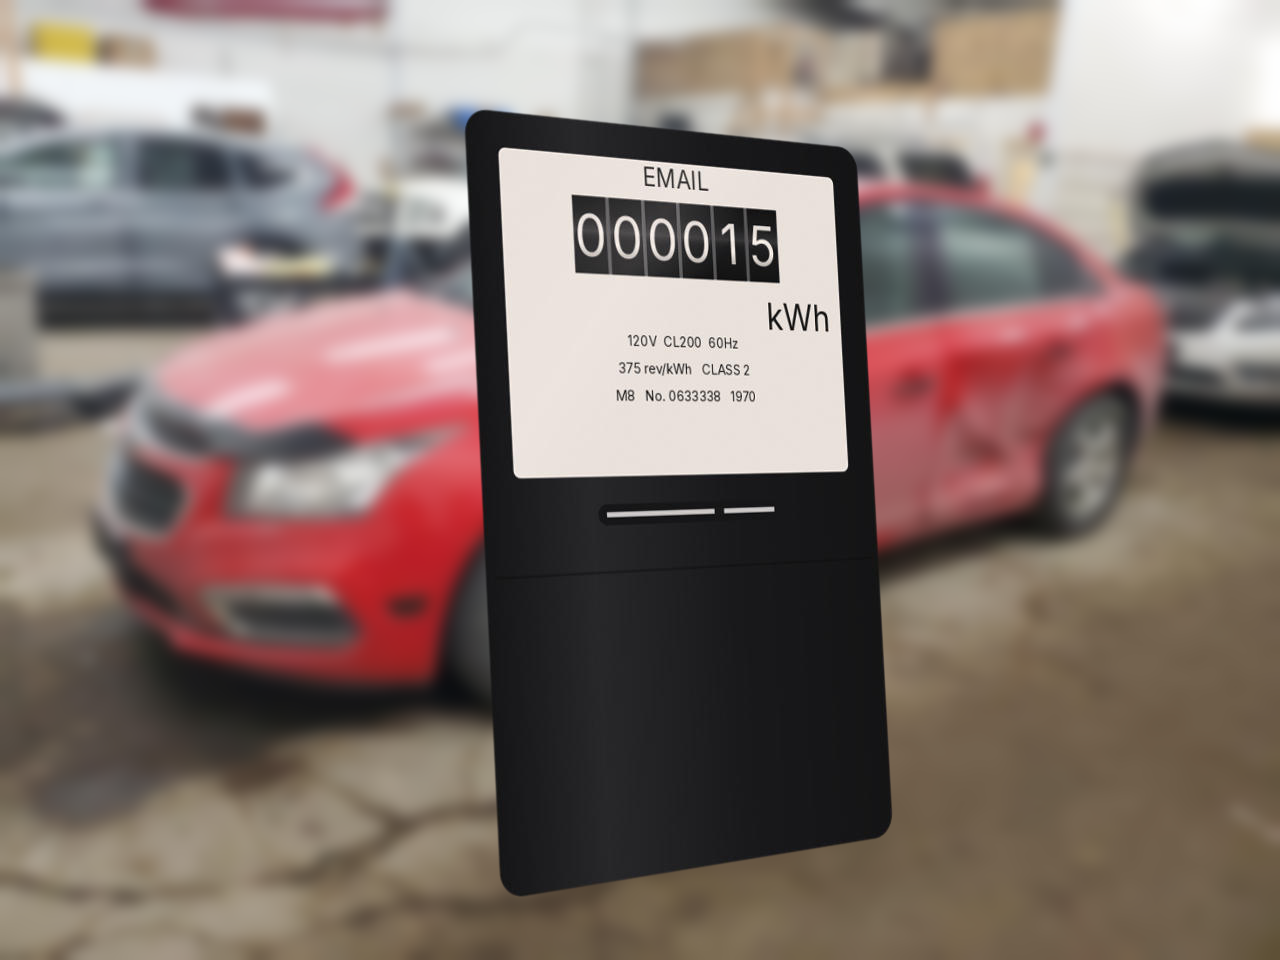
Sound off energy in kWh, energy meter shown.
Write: 15 kWh
